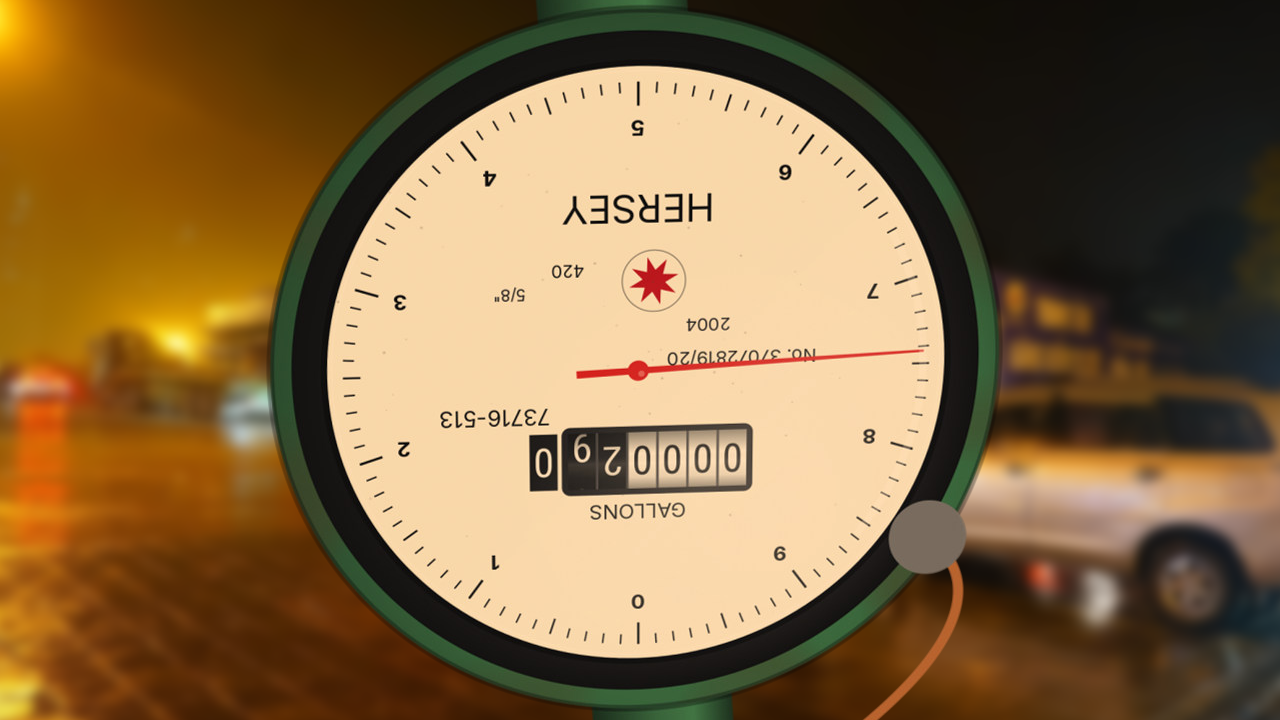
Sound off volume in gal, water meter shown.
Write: 287.4 gal
